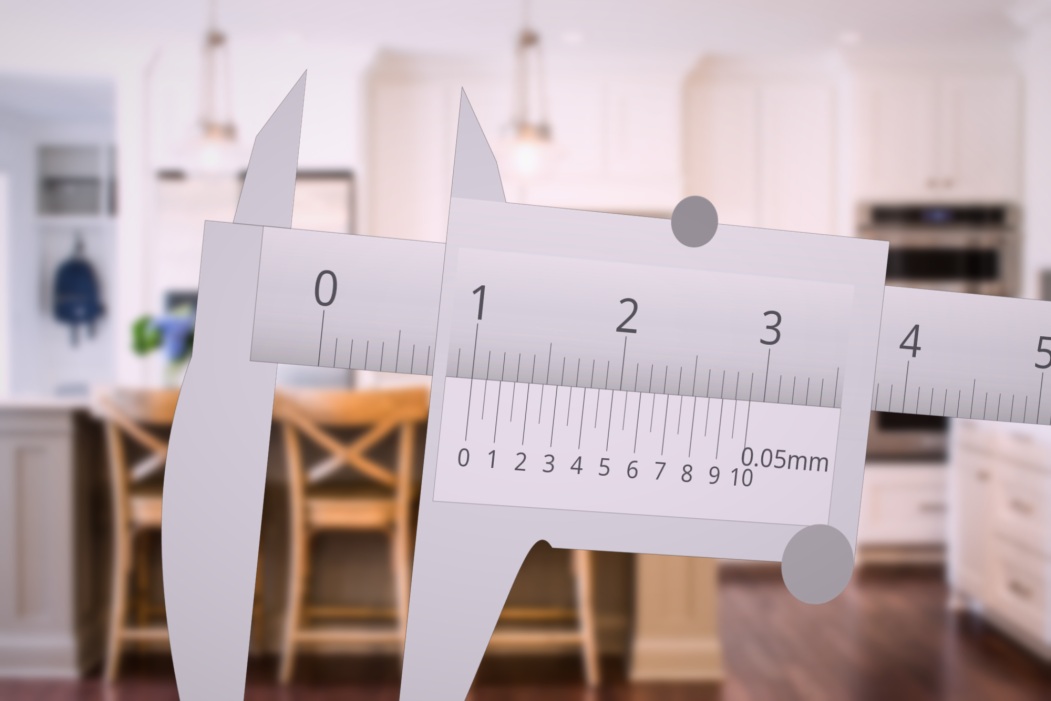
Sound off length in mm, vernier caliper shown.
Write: 10.0 mm
